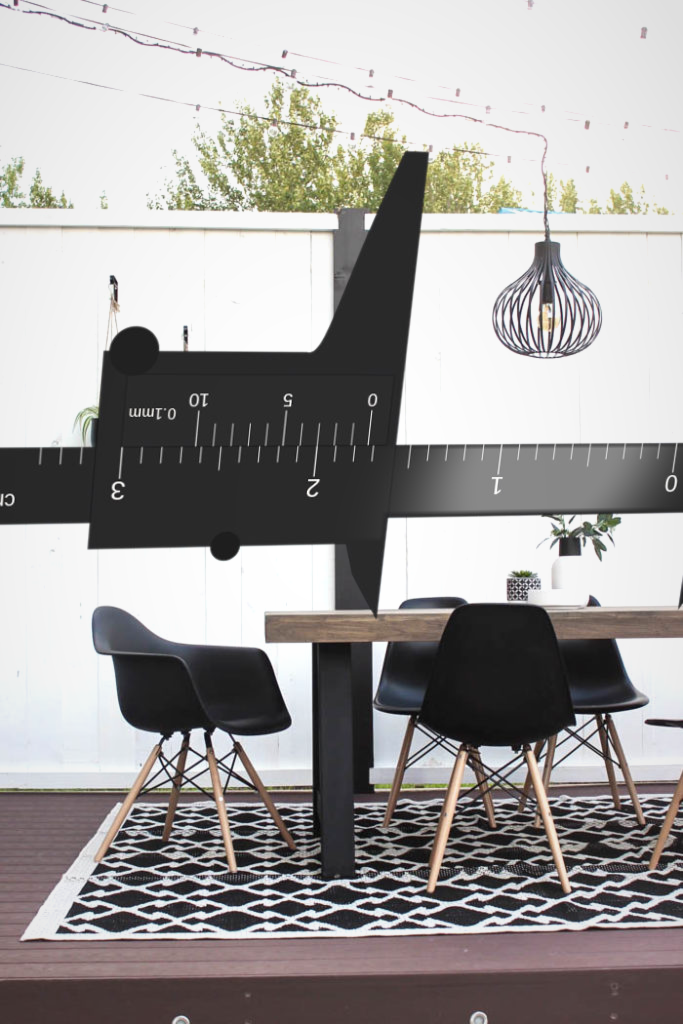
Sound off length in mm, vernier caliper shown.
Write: 17.3 mm
